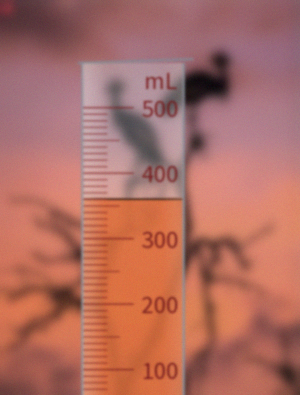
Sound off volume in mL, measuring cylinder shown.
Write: 360 mL
